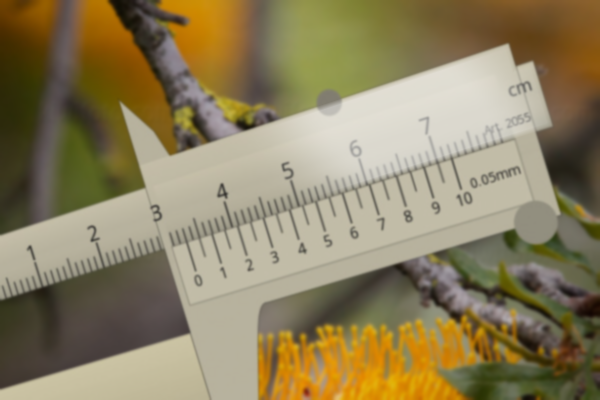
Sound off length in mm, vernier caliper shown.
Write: 33.0 mm
